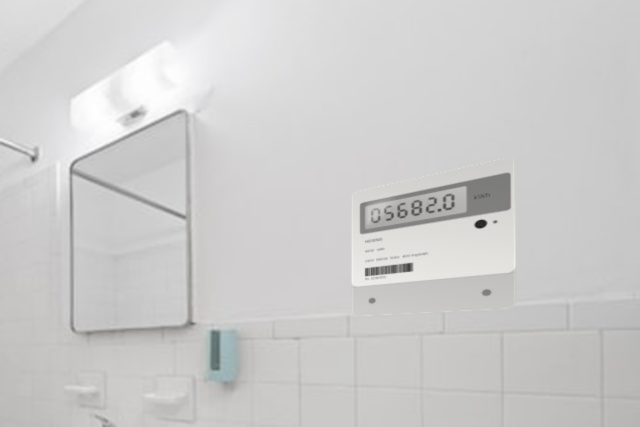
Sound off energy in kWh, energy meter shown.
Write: 5682.0 kWh
